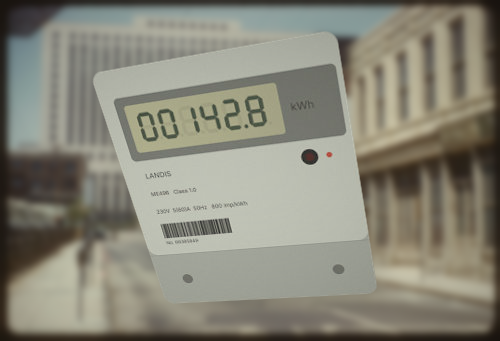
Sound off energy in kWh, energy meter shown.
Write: 142.8 kWh
